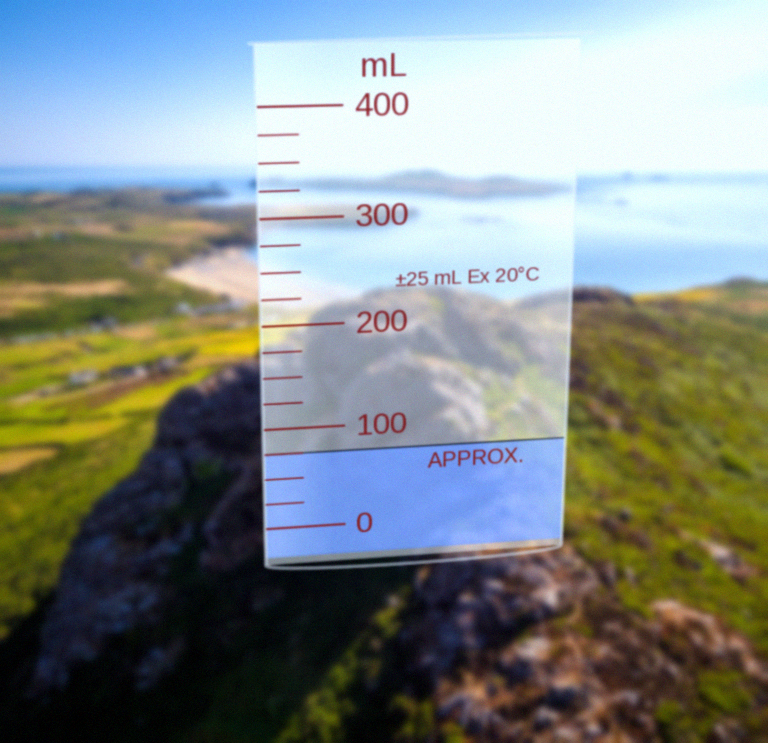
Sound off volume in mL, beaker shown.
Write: 75 mL
